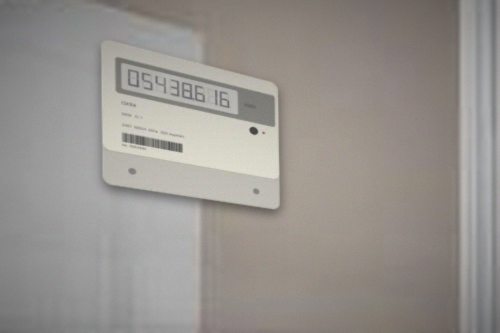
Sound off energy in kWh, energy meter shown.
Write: 5438.616 kWh
